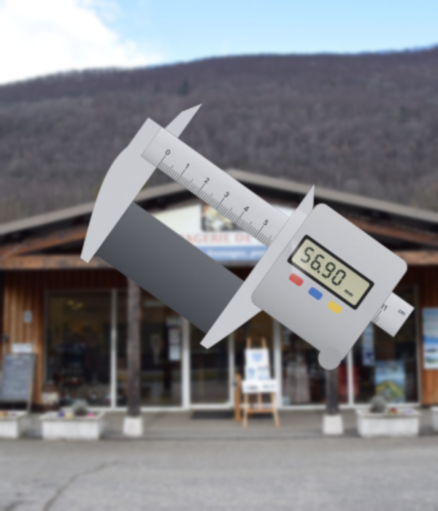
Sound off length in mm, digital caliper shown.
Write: 56.90 mm
